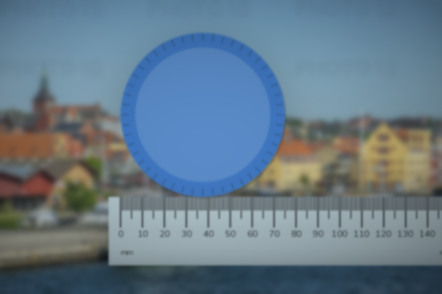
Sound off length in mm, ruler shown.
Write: 75 mm
